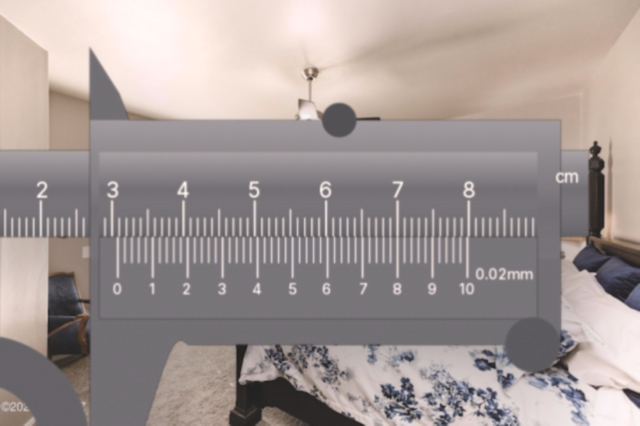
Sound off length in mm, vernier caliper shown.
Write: 30.8 mm
